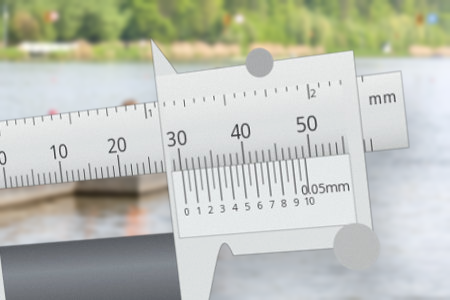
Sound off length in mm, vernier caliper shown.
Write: 30.2 mm
